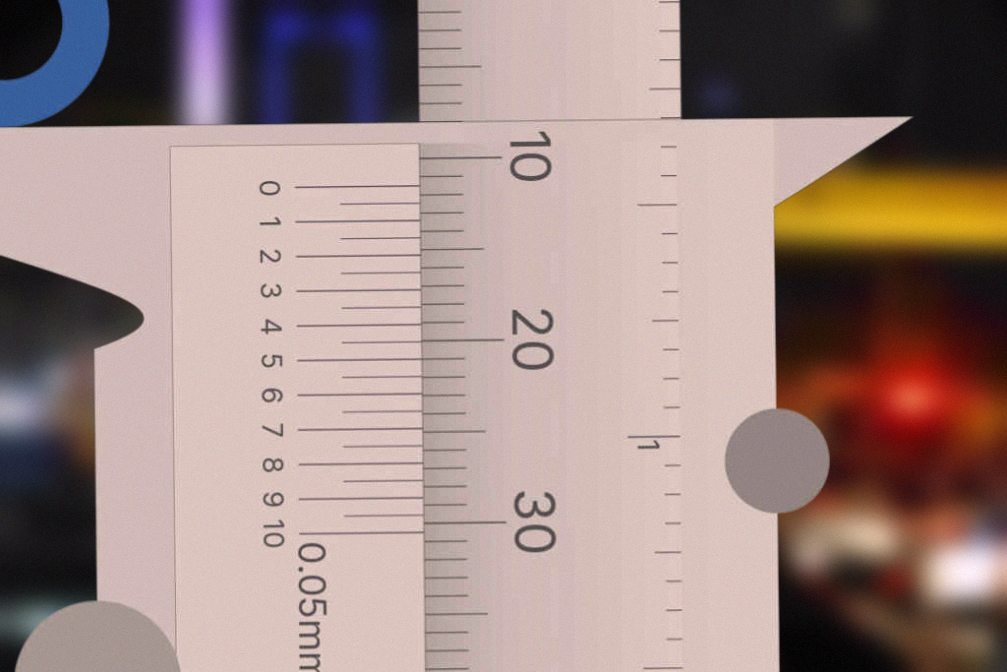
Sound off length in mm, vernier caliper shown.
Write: 11.5 mm
